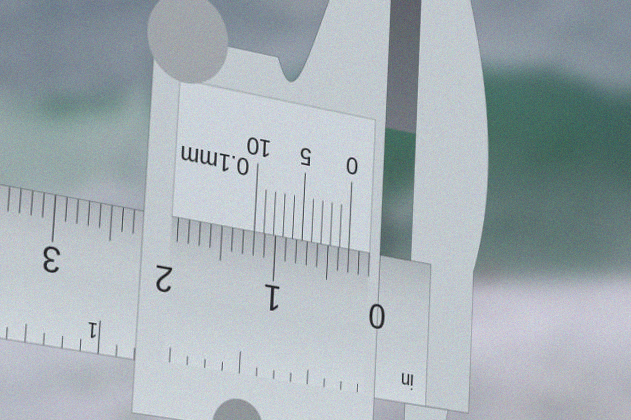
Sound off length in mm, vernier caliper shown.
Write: 3.0 mm
